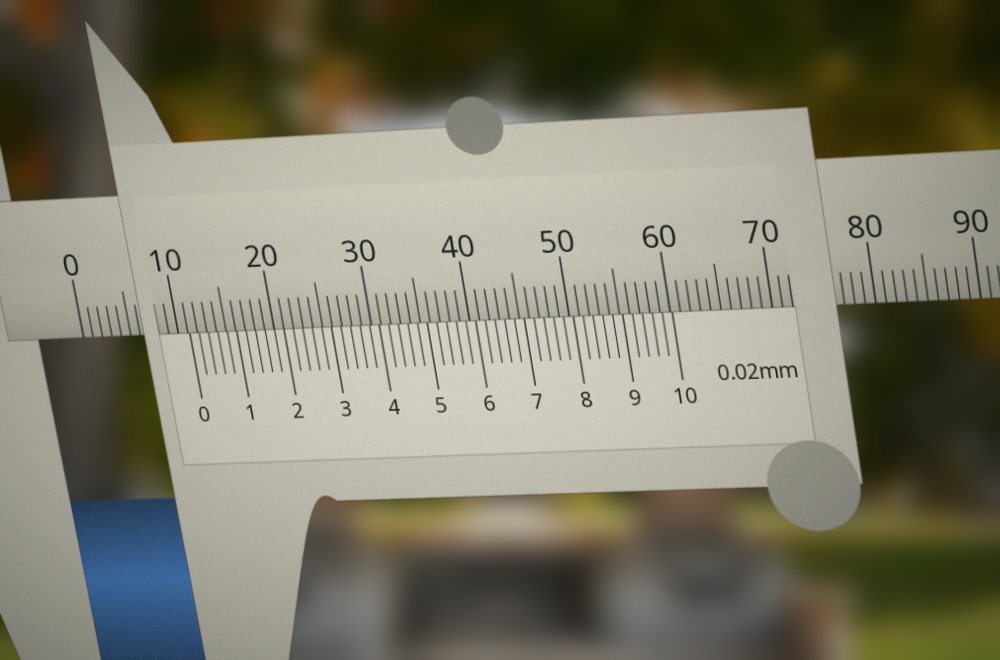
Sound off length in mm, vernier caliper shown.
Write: 11.2 mm
